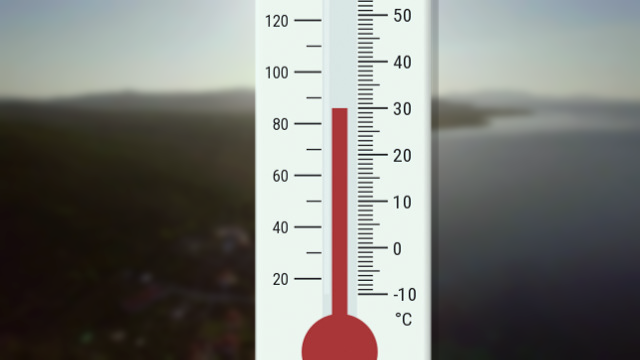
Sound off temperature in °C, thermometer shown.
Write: 30 °C
